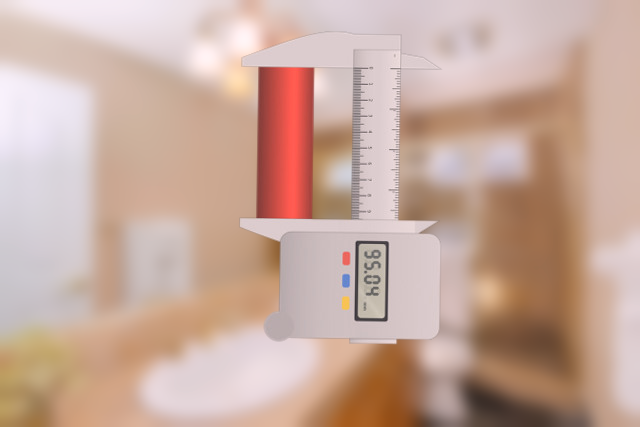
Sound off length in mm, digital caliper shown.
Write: 95.04 mm
